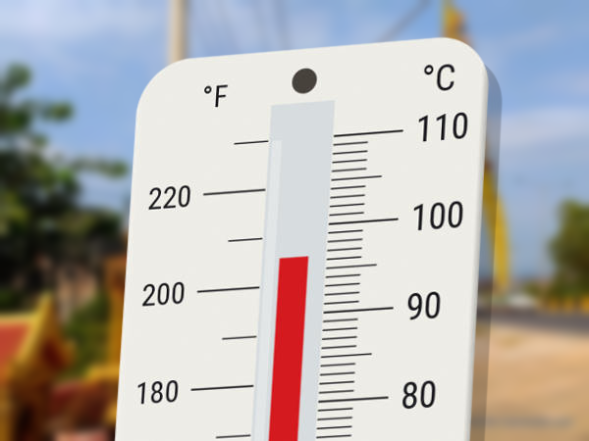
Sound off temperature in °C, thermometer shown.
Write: 96.5 °C
